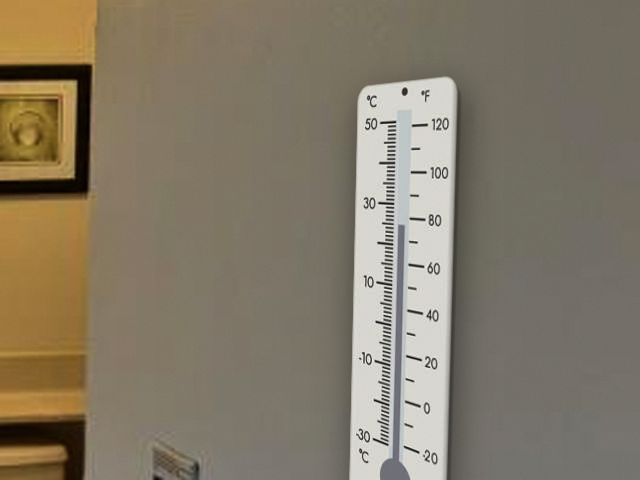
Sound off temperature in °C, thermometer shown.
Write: 25 °C
